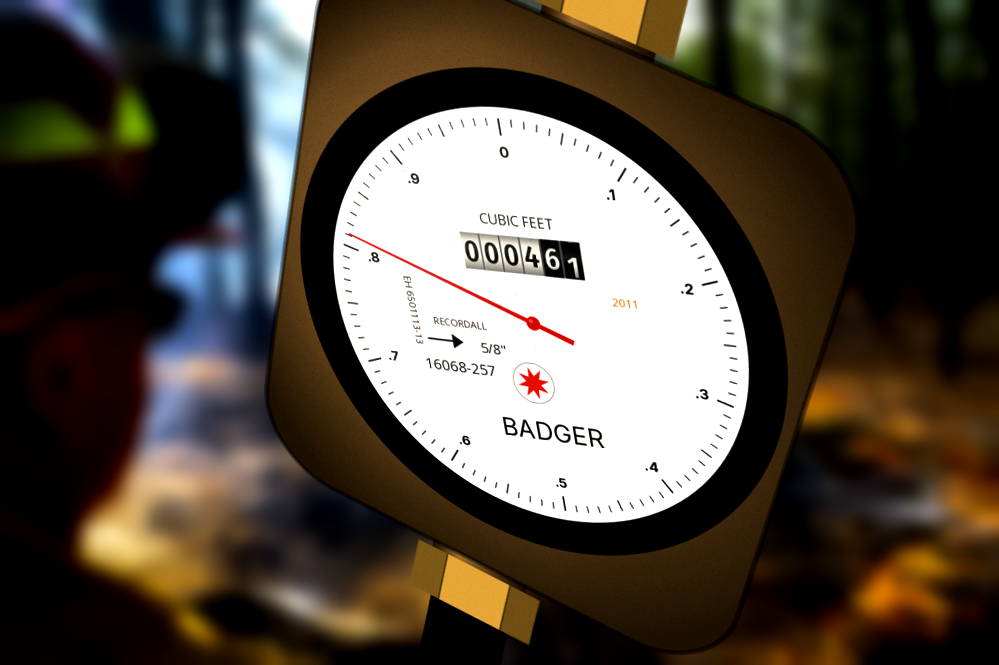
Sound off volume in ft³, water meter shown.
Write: 460.81 ft³
